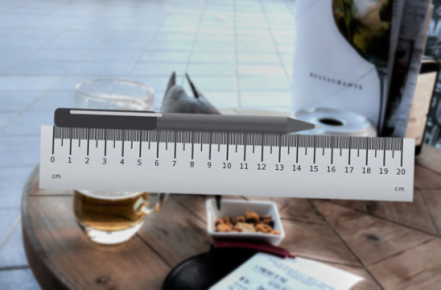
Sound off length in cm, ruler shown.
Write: 15.5 cm
